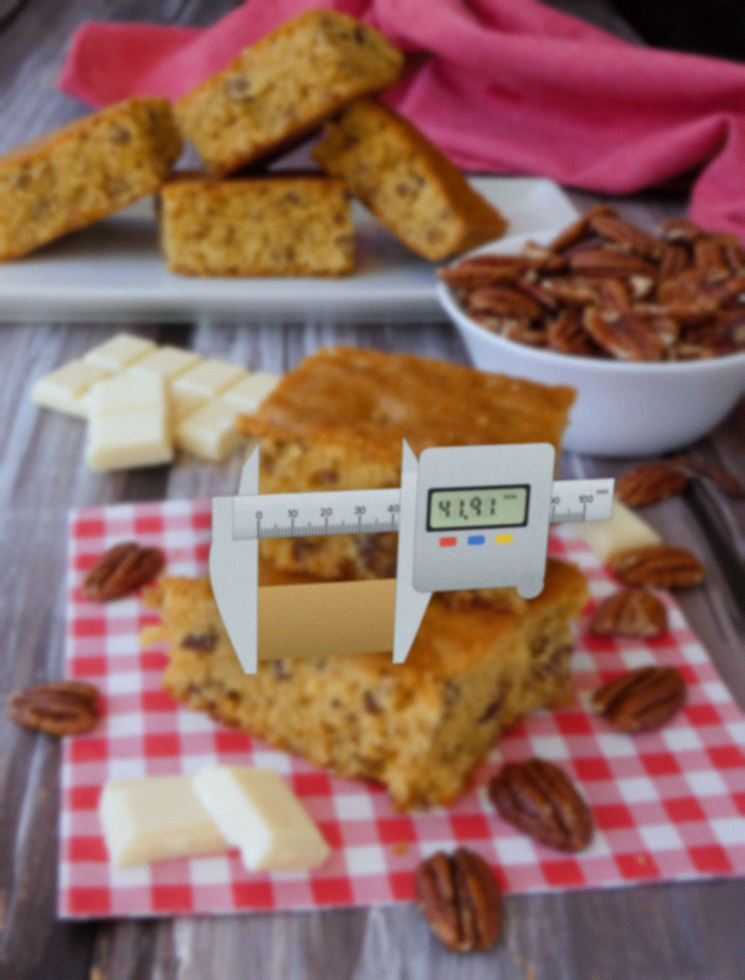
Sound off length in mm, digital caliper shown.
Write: 41.91 mm
